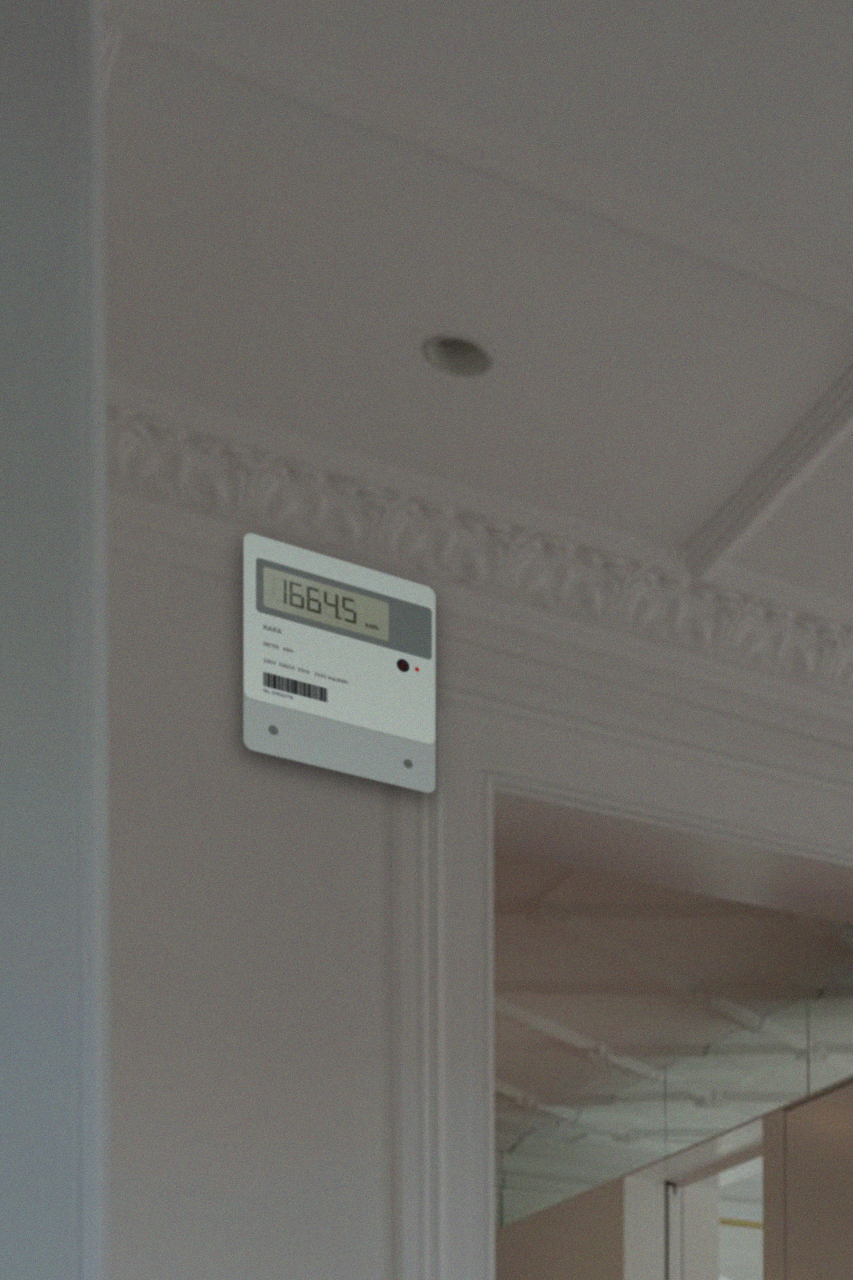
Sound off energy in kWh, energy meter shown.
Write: 1664.5 kWh
